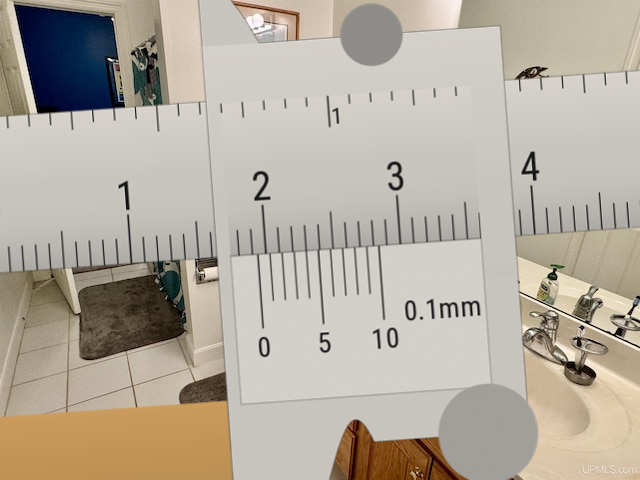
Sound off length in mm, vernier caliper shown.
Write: 19.4 mm
